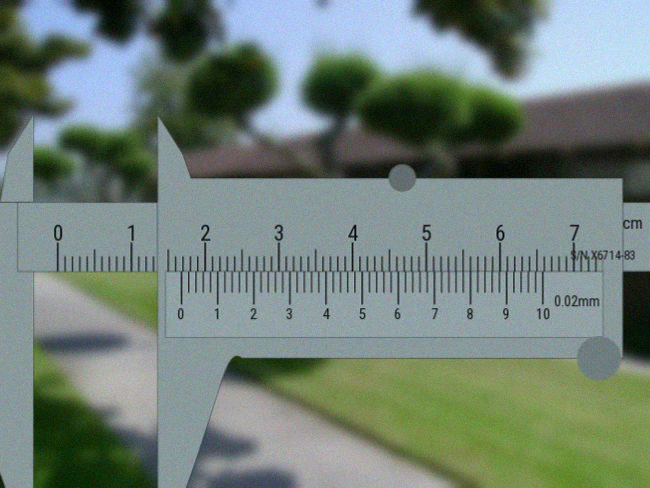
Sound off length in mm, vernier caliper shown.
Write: 16.8 mm
